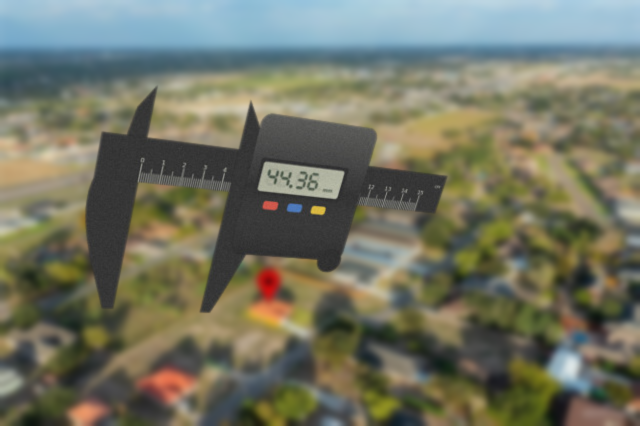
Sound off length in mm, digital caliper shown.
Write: 44.36 mm
